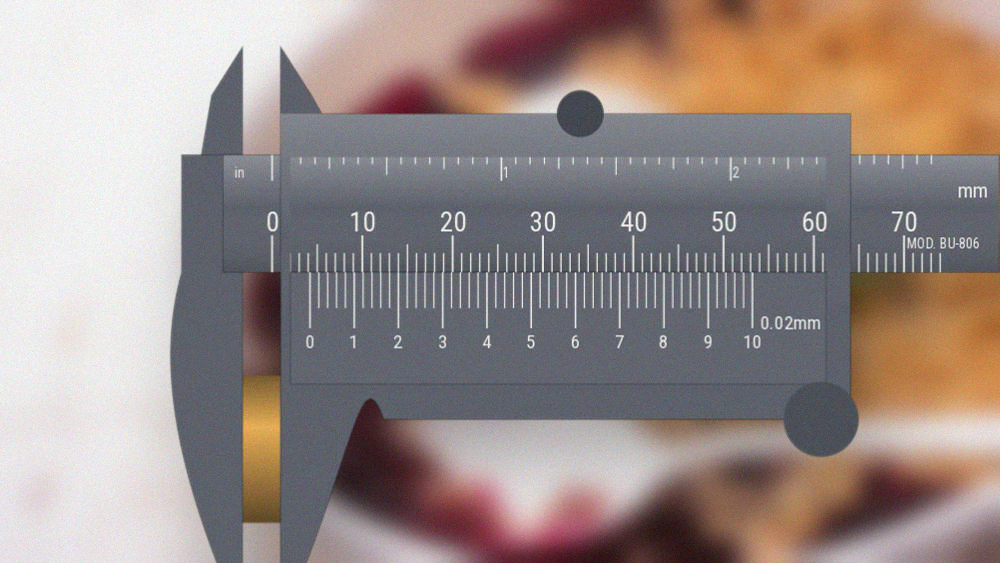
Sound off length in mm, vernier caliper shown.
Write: 4.2 mm
